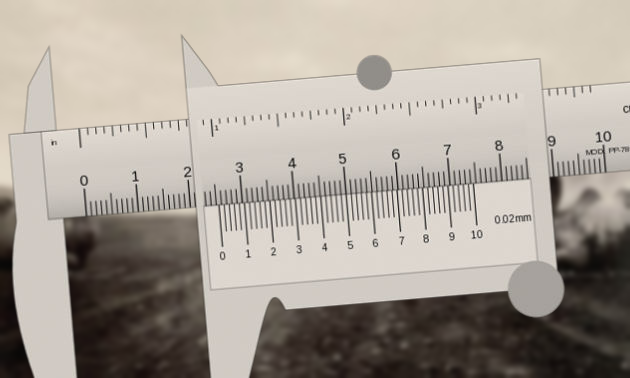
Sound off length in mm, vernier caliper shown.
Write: 25.5 mm
